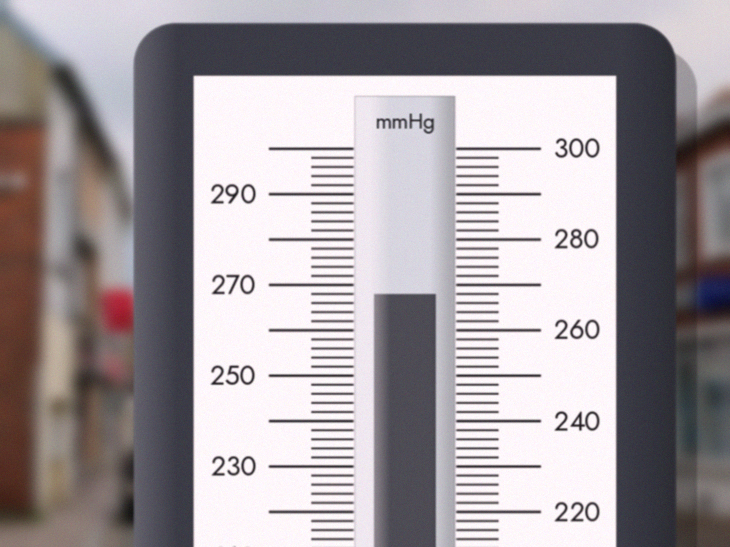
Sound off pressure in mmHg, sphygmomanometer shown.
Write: 268 mmHg
